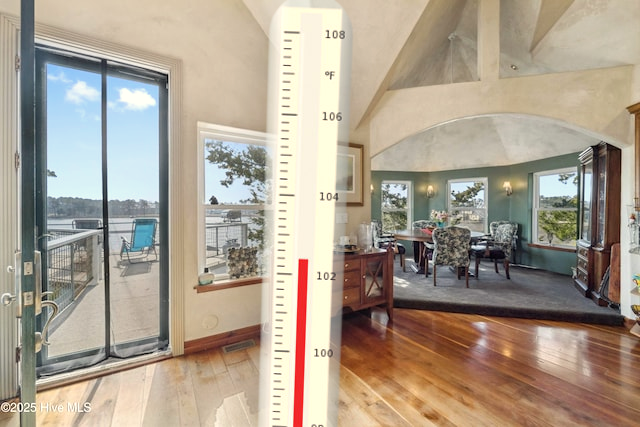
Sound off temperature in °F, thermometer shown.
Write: 102.4 °F
